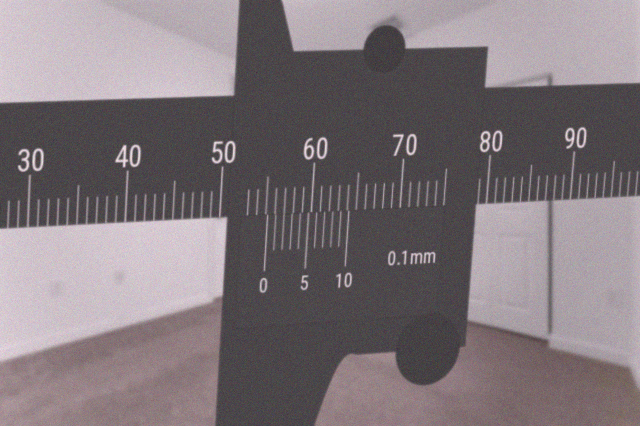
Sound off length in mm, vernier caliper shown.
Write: 55.2 mm
